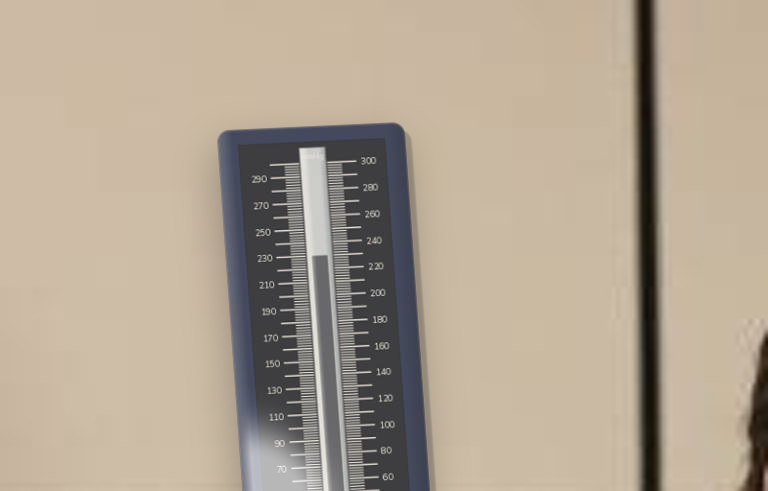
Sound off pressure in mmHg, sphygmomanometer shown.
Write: 230 mmHg
